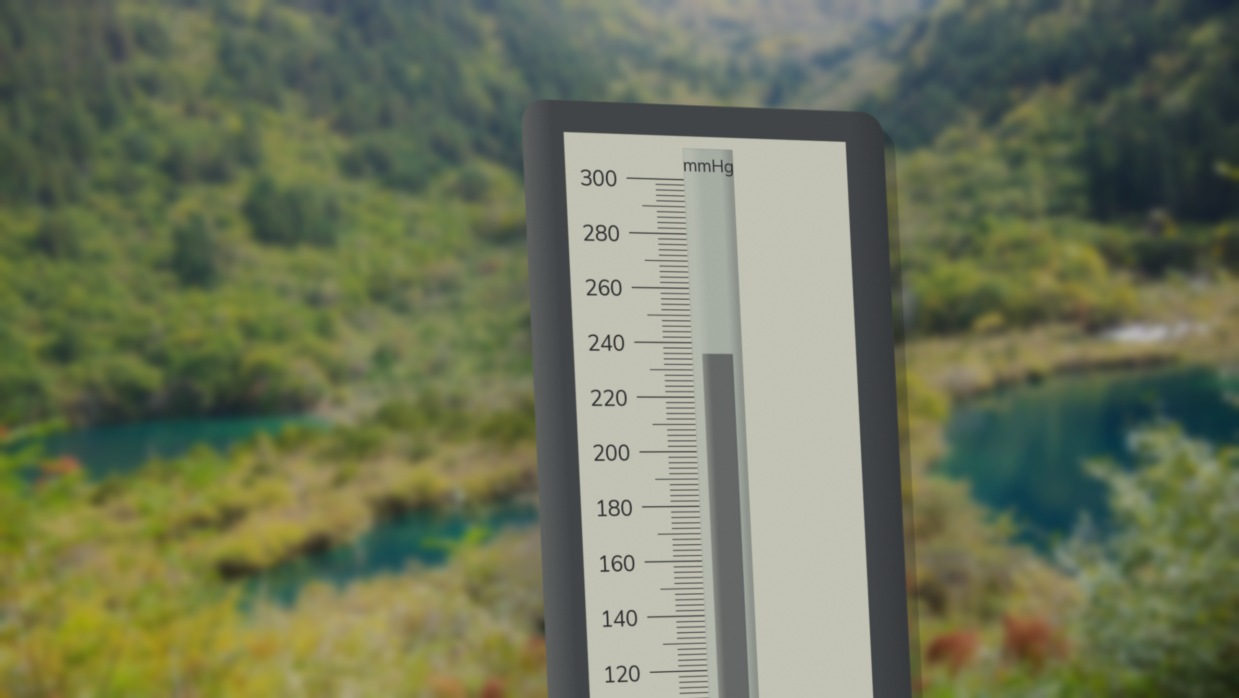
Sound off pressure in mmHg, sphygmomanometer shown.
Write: 236 mmHg
